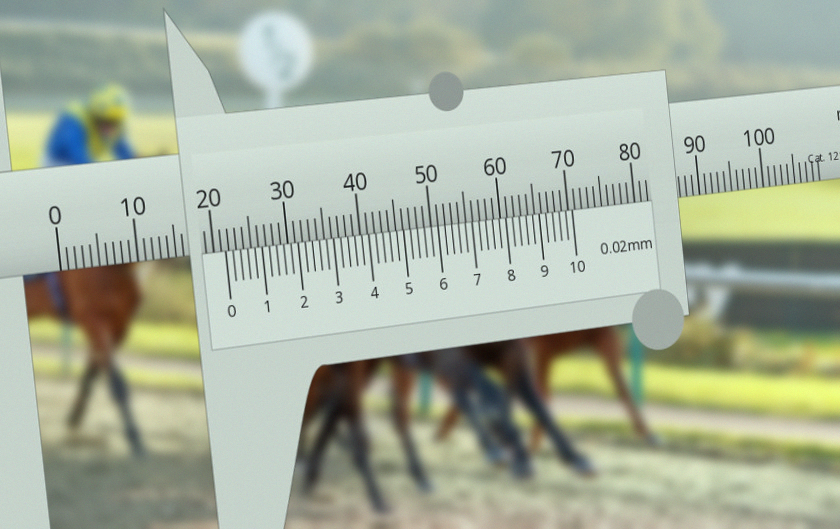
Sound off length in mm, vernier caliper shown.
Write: 21.6 mm
